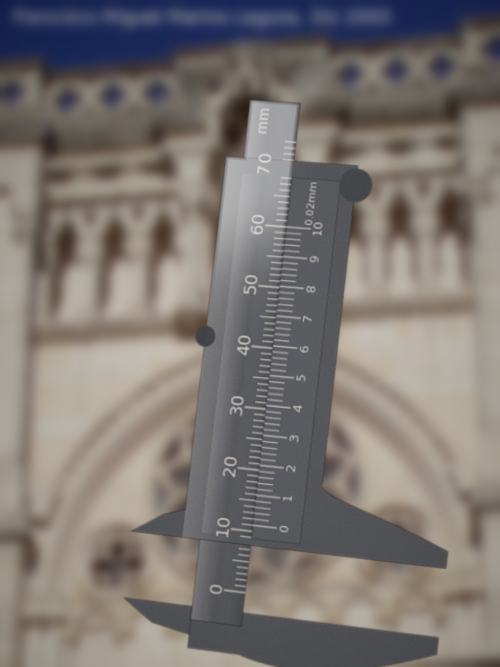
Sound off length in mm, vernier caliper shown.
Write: 11.0 mm
